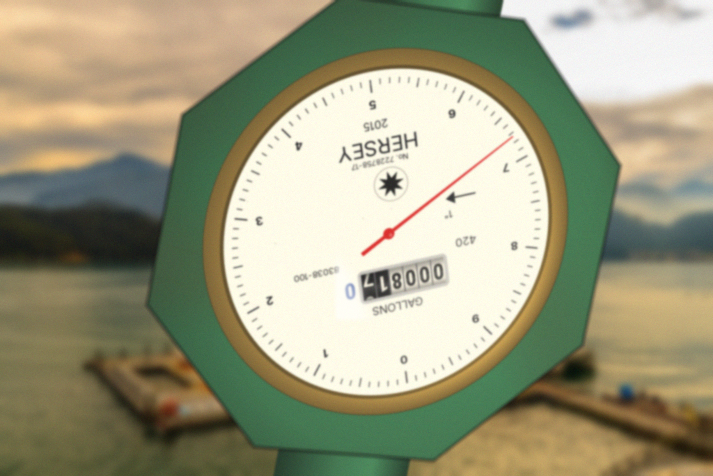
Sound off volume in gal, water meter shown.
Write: 8166.7 gal
